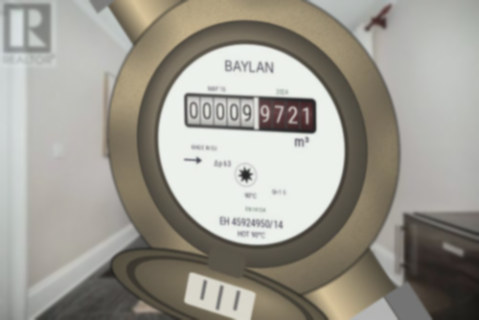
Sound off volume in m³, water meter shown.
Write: 9.9721 m³
